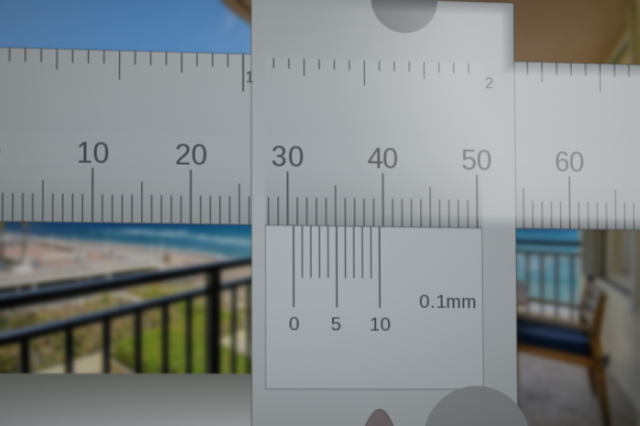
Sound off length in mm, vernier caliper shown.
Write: 30.6 mm
